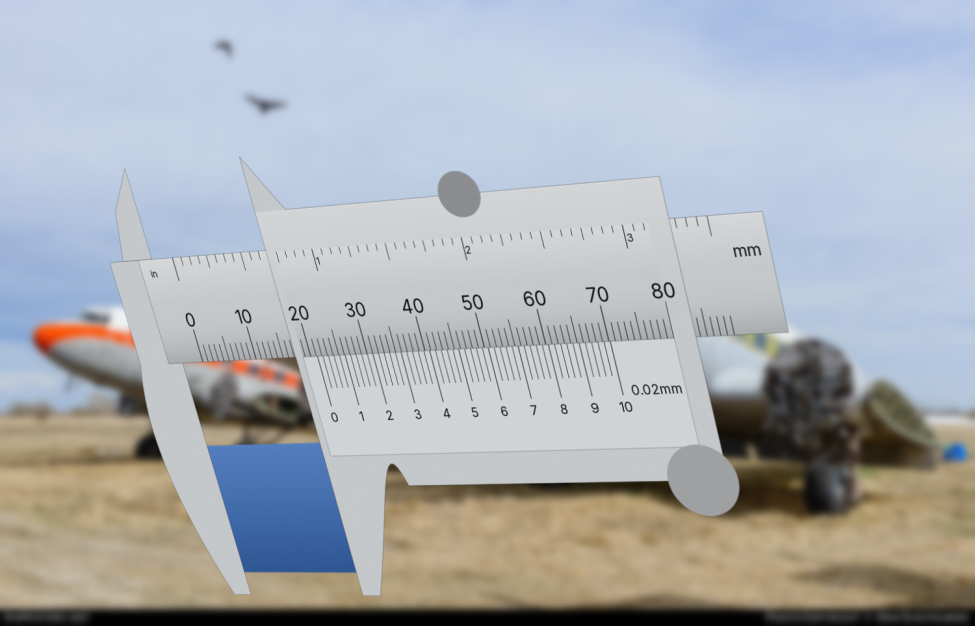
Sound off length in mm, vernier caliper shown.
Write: 21.2 mm
